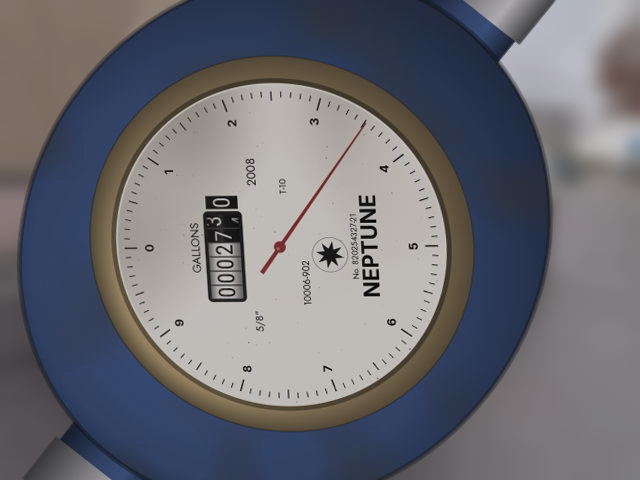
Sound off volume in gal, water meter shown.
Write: 2733.5 gal
